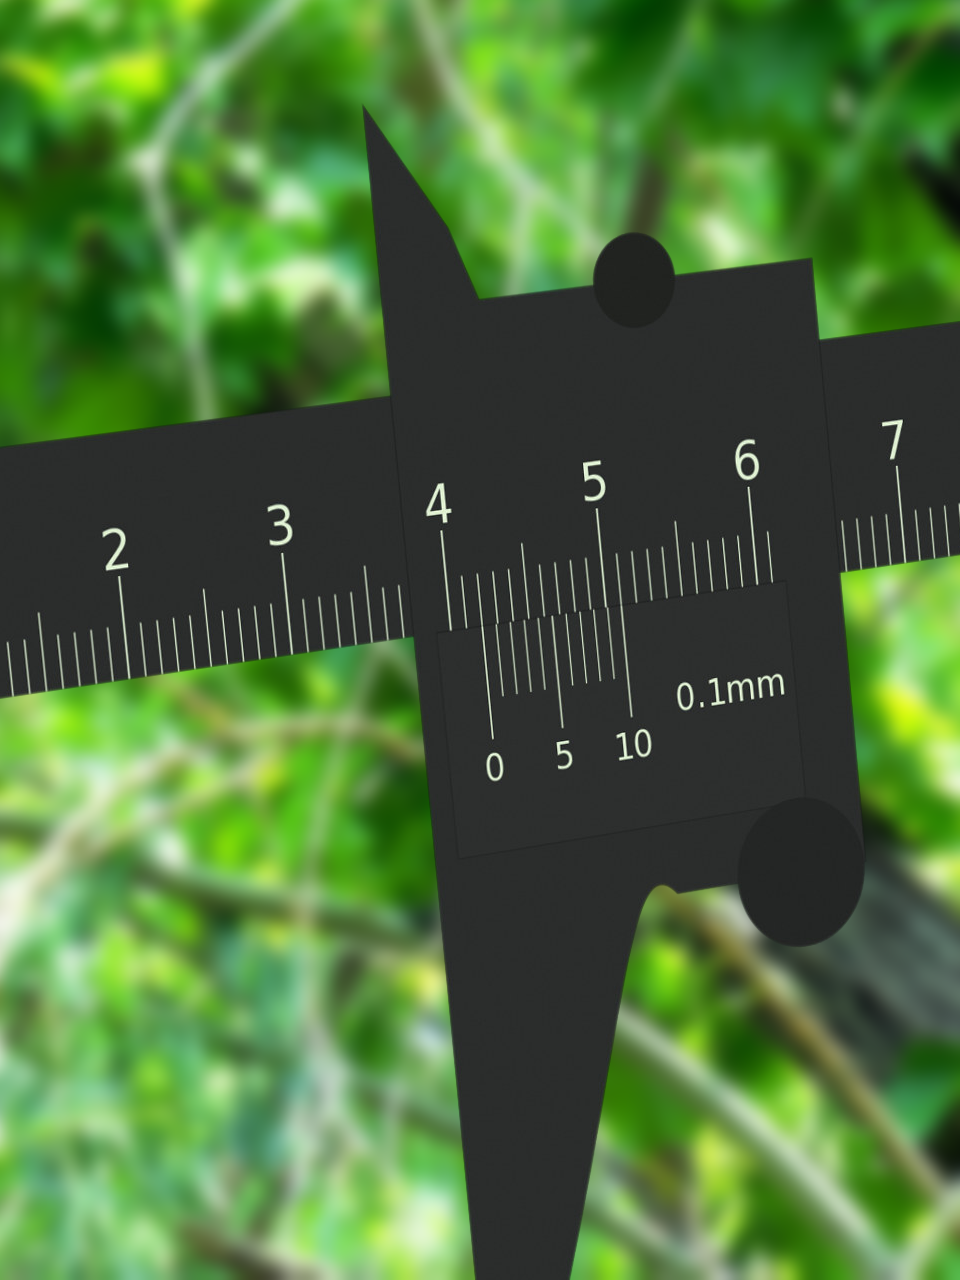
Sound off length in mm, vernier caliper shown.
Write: 42.0 mm
